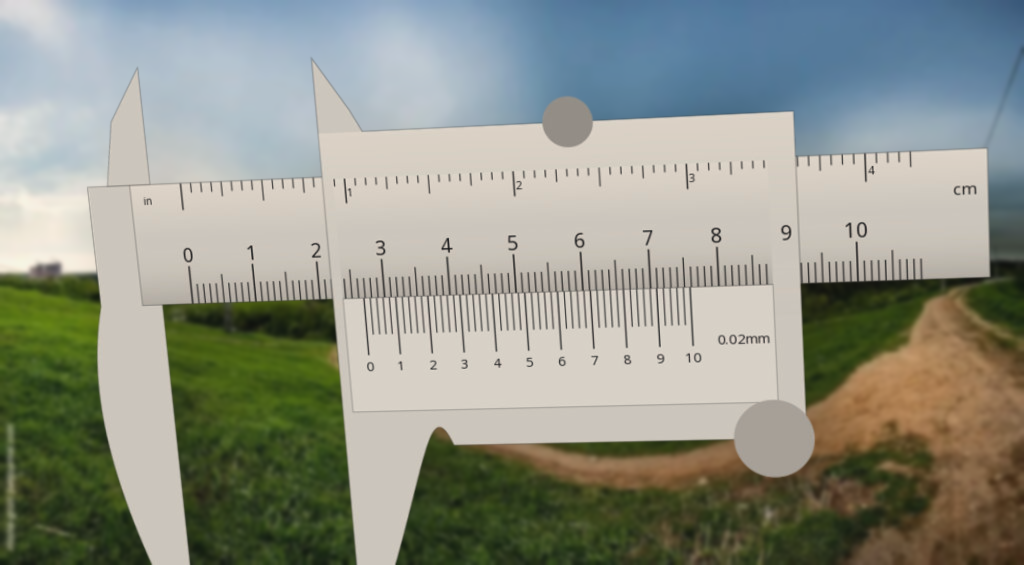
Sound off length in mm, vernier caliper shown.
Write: 26.8 mm
